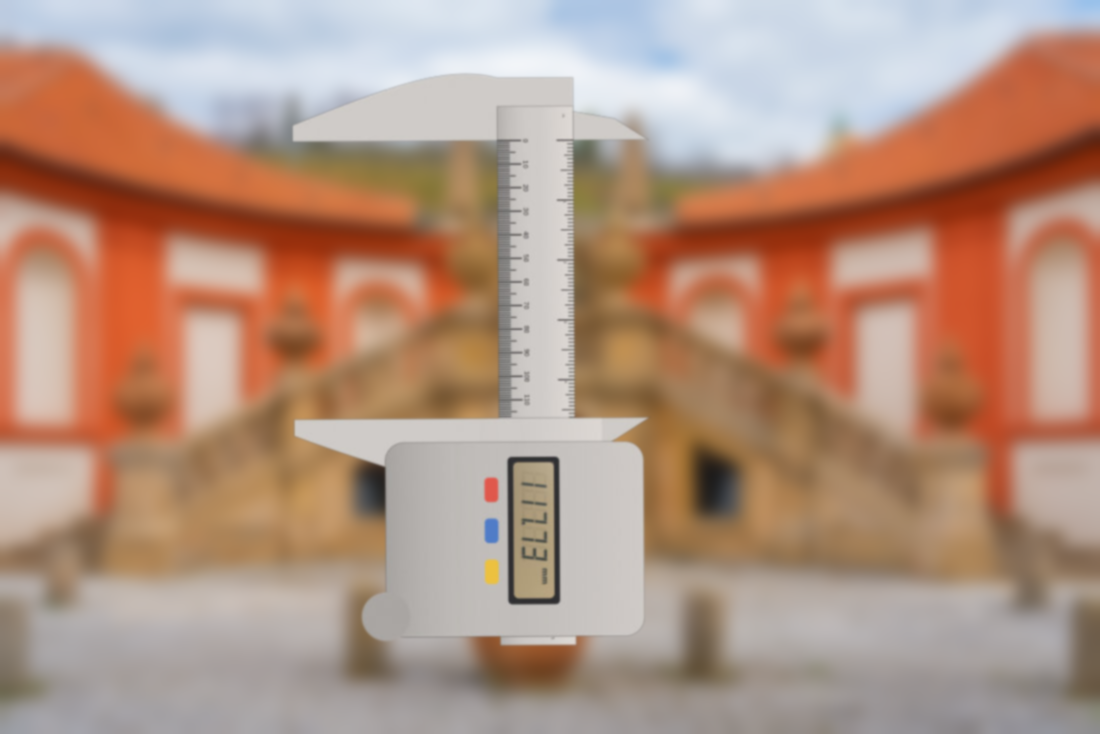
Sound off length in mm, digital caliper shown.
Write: 117.73 mm
